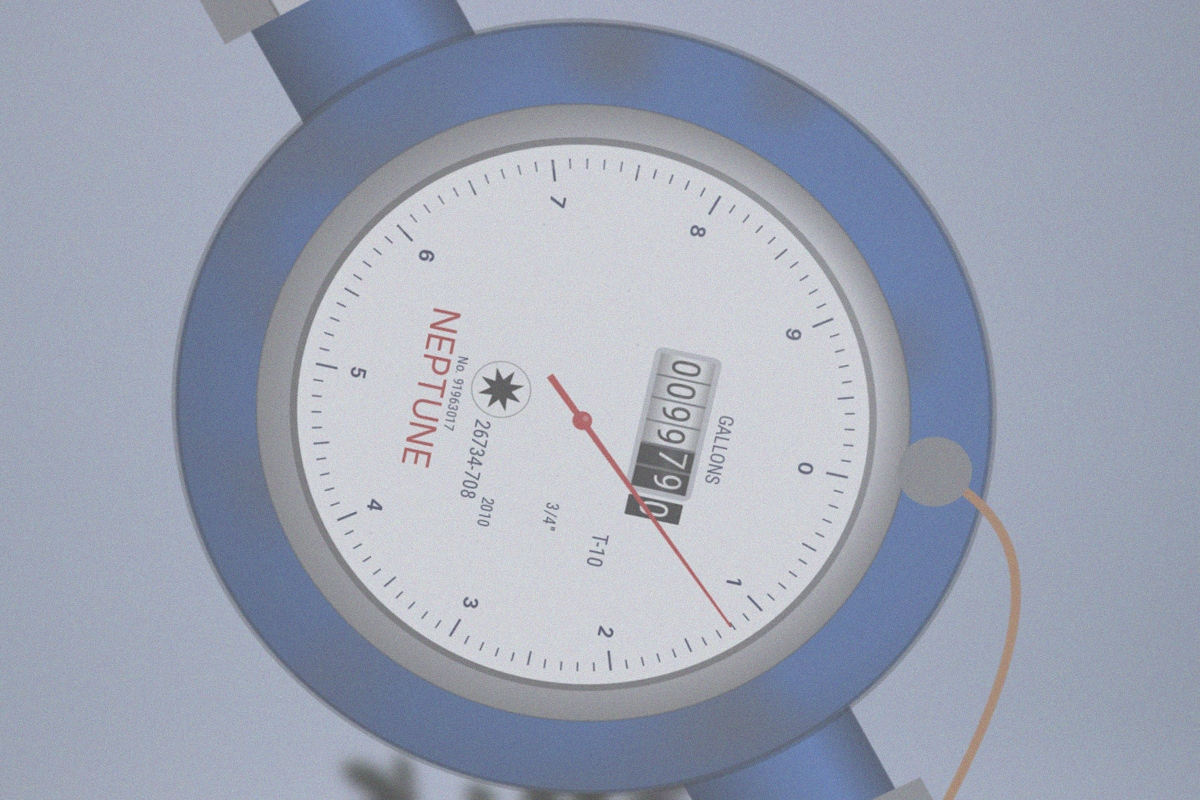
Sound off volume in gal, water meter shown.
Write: 99791.2 gal
